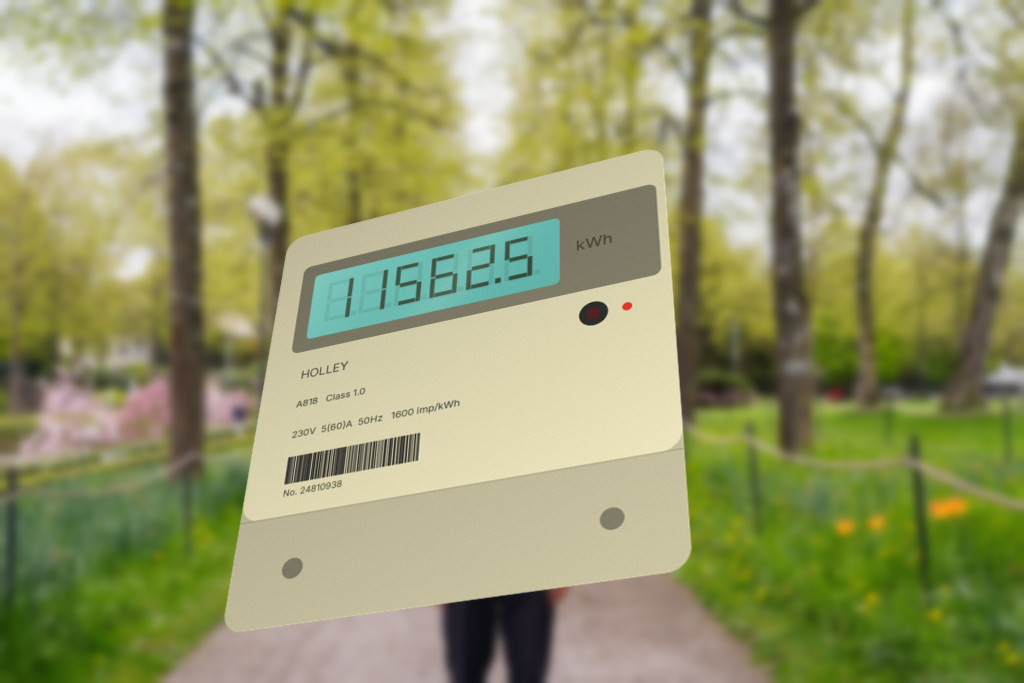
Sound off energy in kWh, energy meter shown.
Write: 11562.5 kWh
